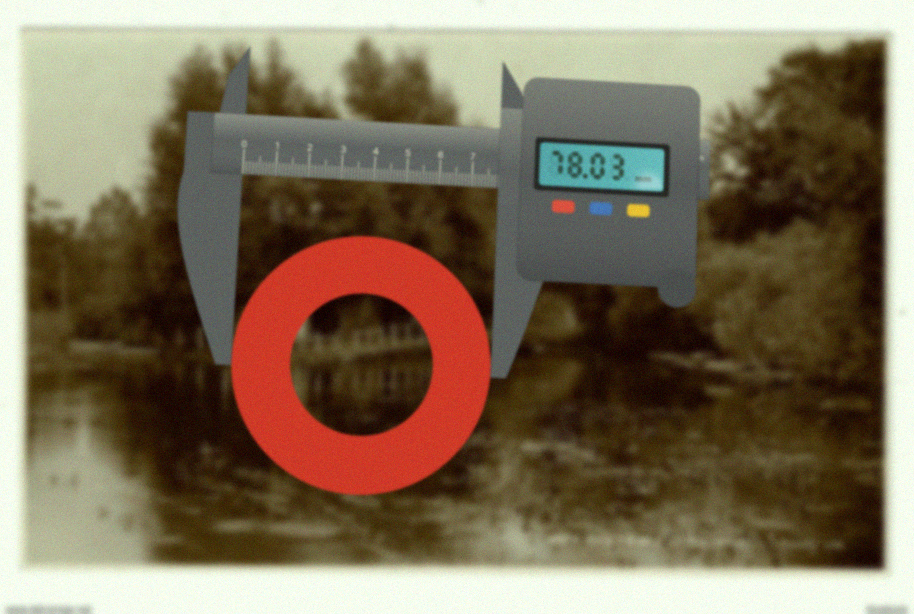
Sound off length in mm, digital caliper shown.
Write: 78.03 mm
